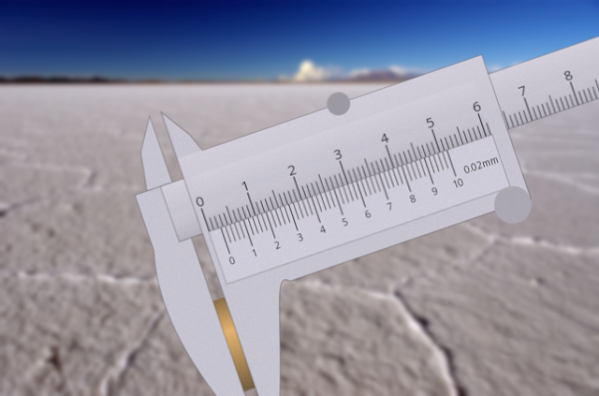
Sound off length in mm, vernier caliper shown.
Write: 2.5 mm
